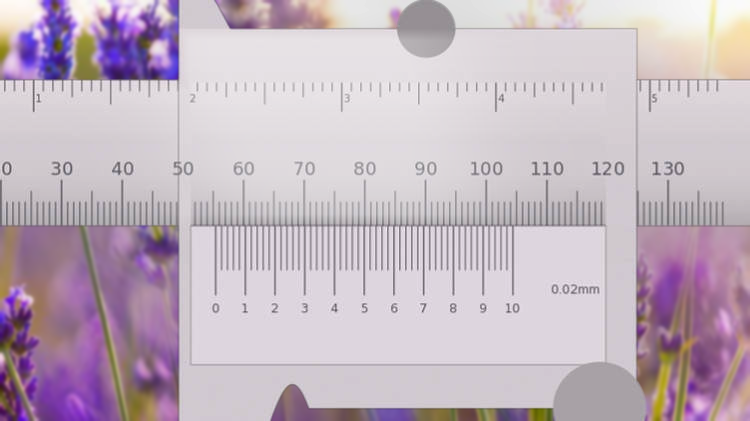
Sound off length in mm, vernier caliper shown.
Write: 55.4 mm
